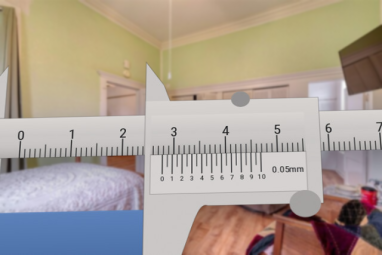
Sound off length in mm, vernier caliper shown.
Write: 27.8 mm
